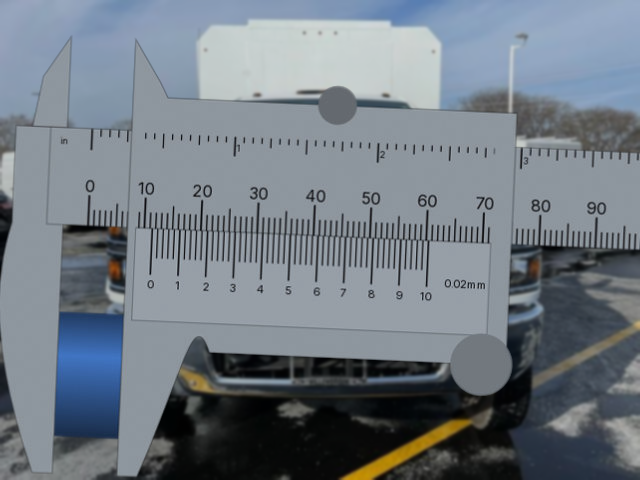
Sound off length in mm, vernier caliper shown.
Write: 11.4 mm
